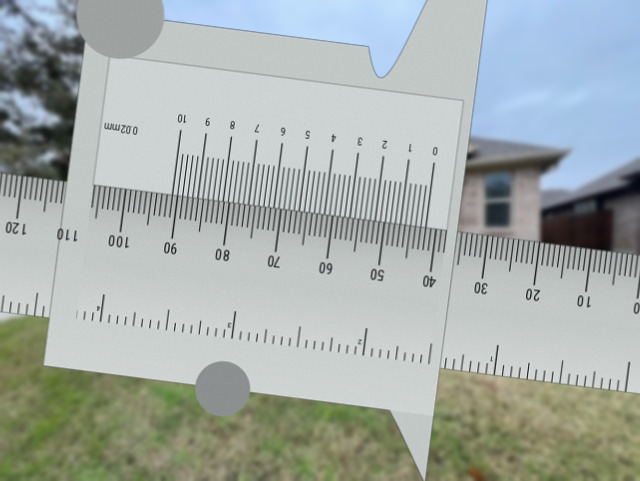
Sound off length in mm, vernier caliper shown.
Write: 42.0 mm
